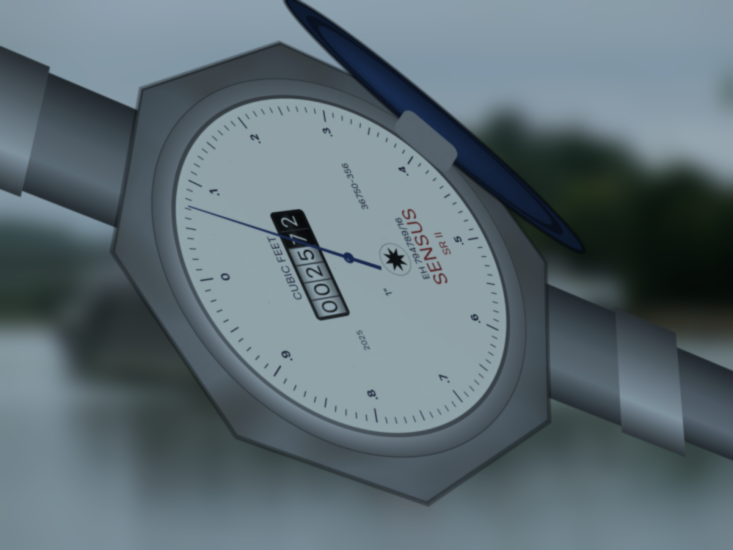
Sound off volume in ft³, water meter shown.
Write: 2572.07 ft³
